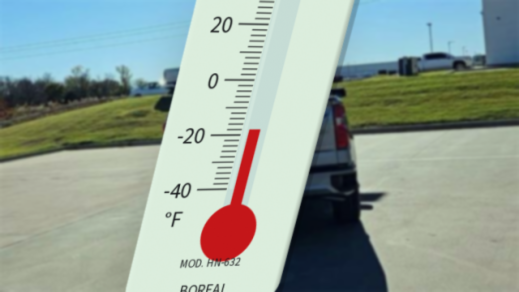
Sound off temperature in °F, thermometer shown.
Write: -18 °F
